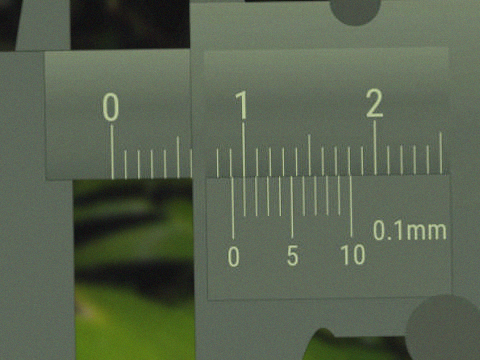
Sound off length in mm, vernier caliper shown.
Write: 9.1 mm
